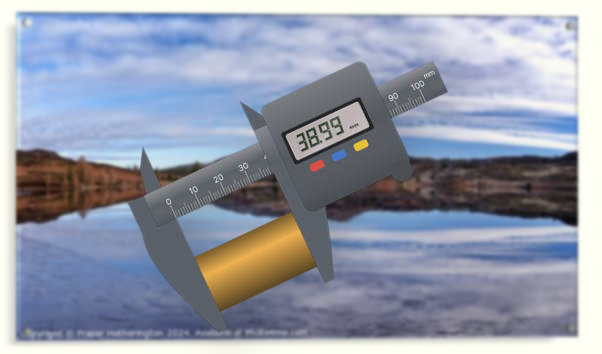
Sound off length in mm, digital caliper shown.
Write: 38.99 mm
